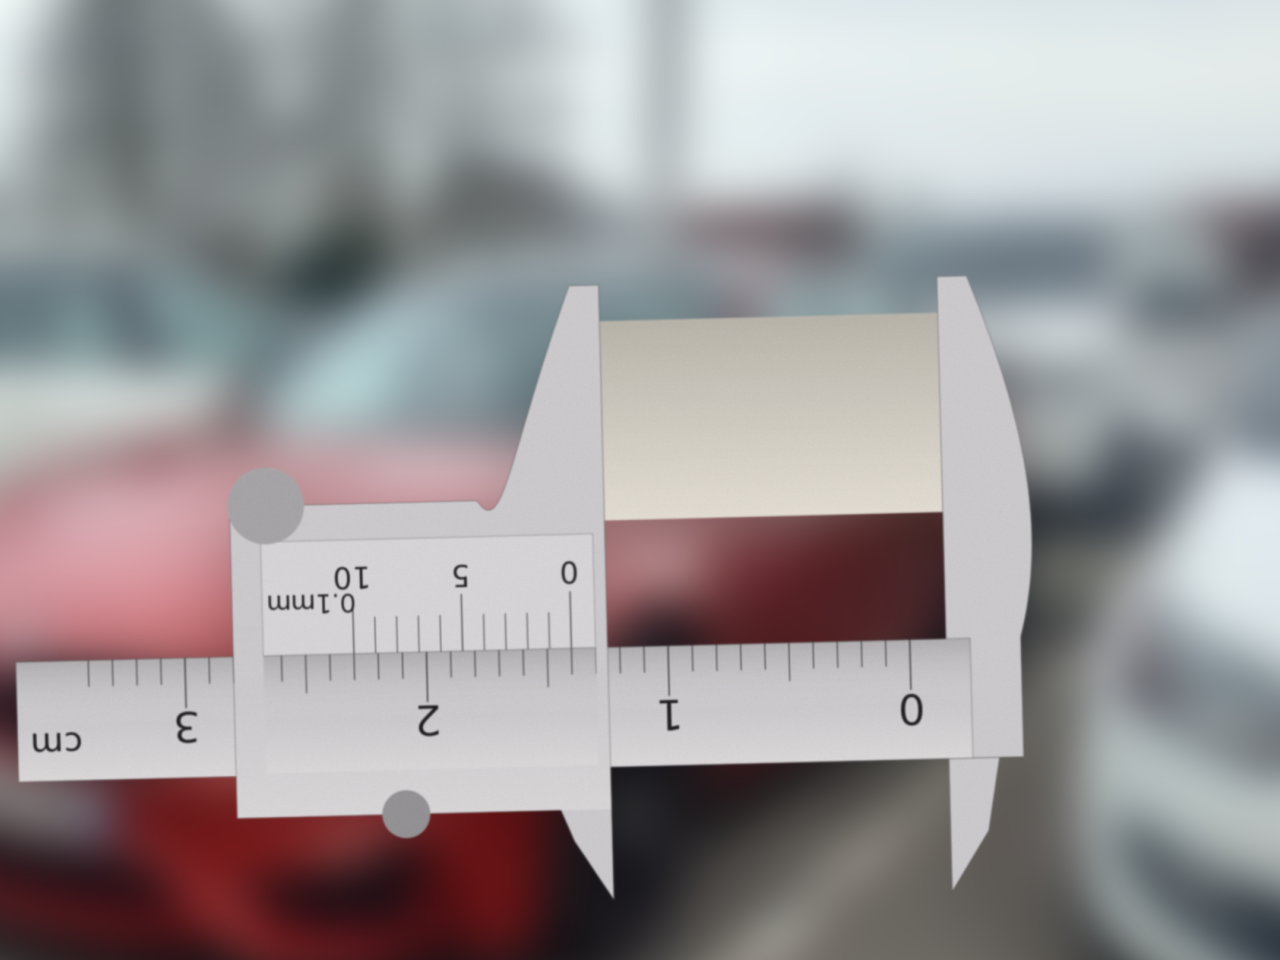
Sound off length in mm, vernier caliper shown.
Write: 14.0 mm
